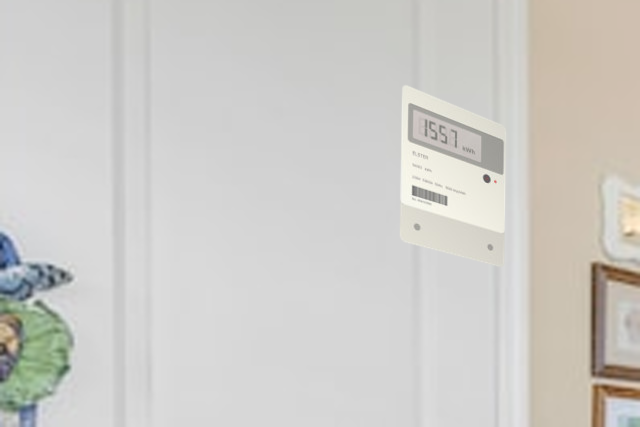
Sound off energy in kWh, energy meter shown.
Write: 1557 kWh
